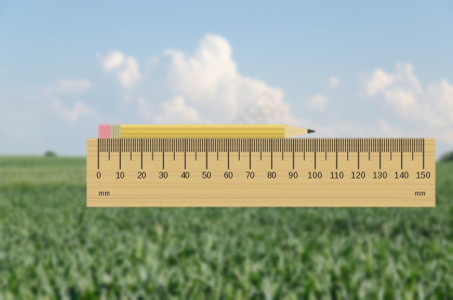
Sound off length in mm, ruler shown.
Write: 100 mm
